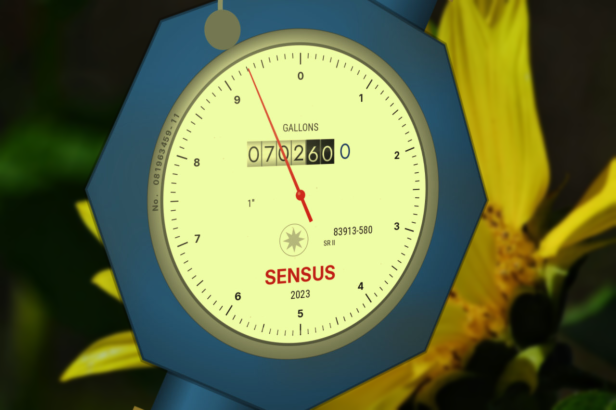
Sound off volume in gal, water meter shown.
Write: 702599.3 gal
